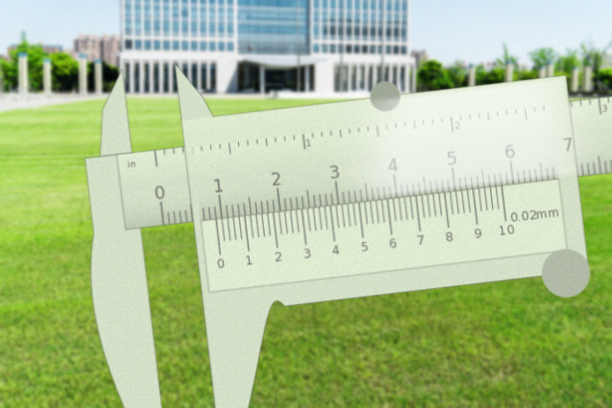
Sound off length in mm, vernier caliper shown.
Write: 9.0 mm
